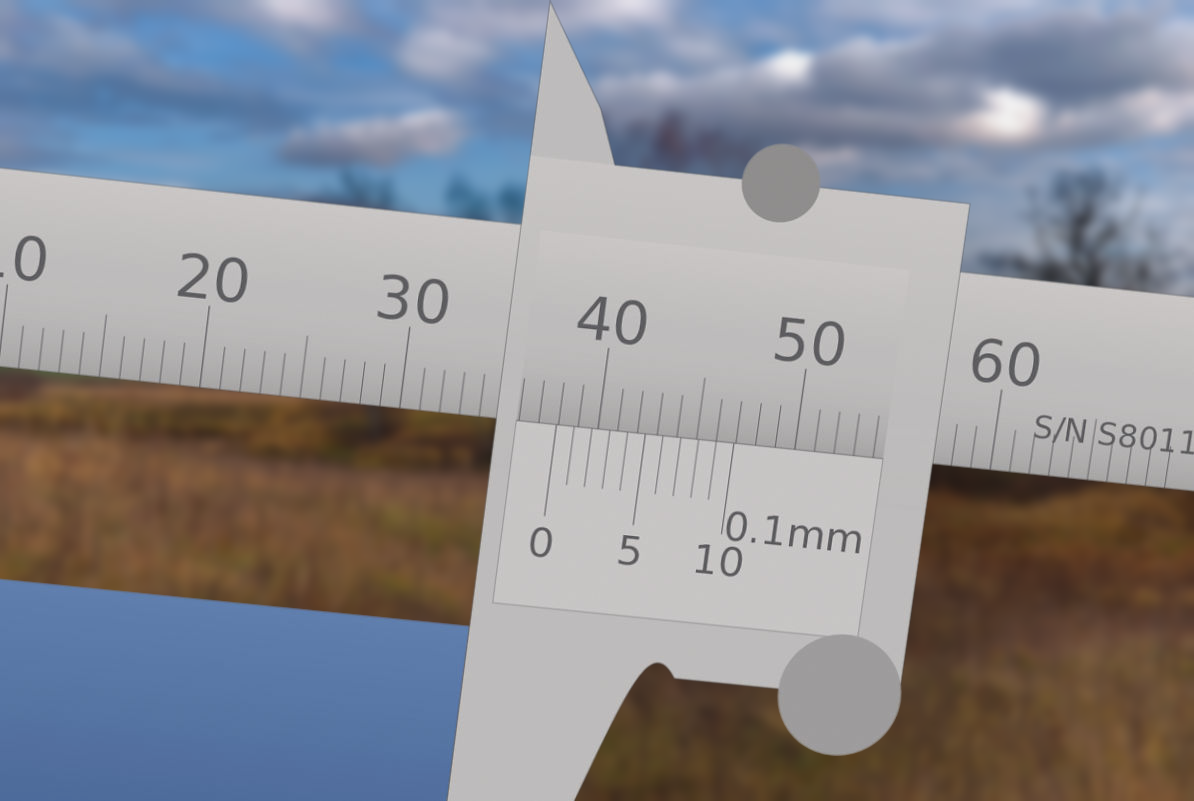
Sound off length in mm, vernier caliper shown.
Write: 37.9 mm
